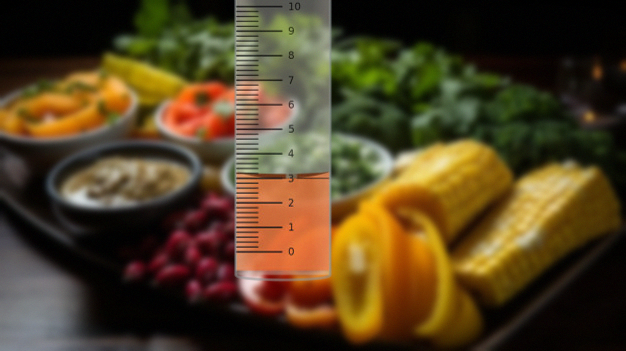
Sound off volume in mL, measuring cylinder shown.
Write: 3 mL
